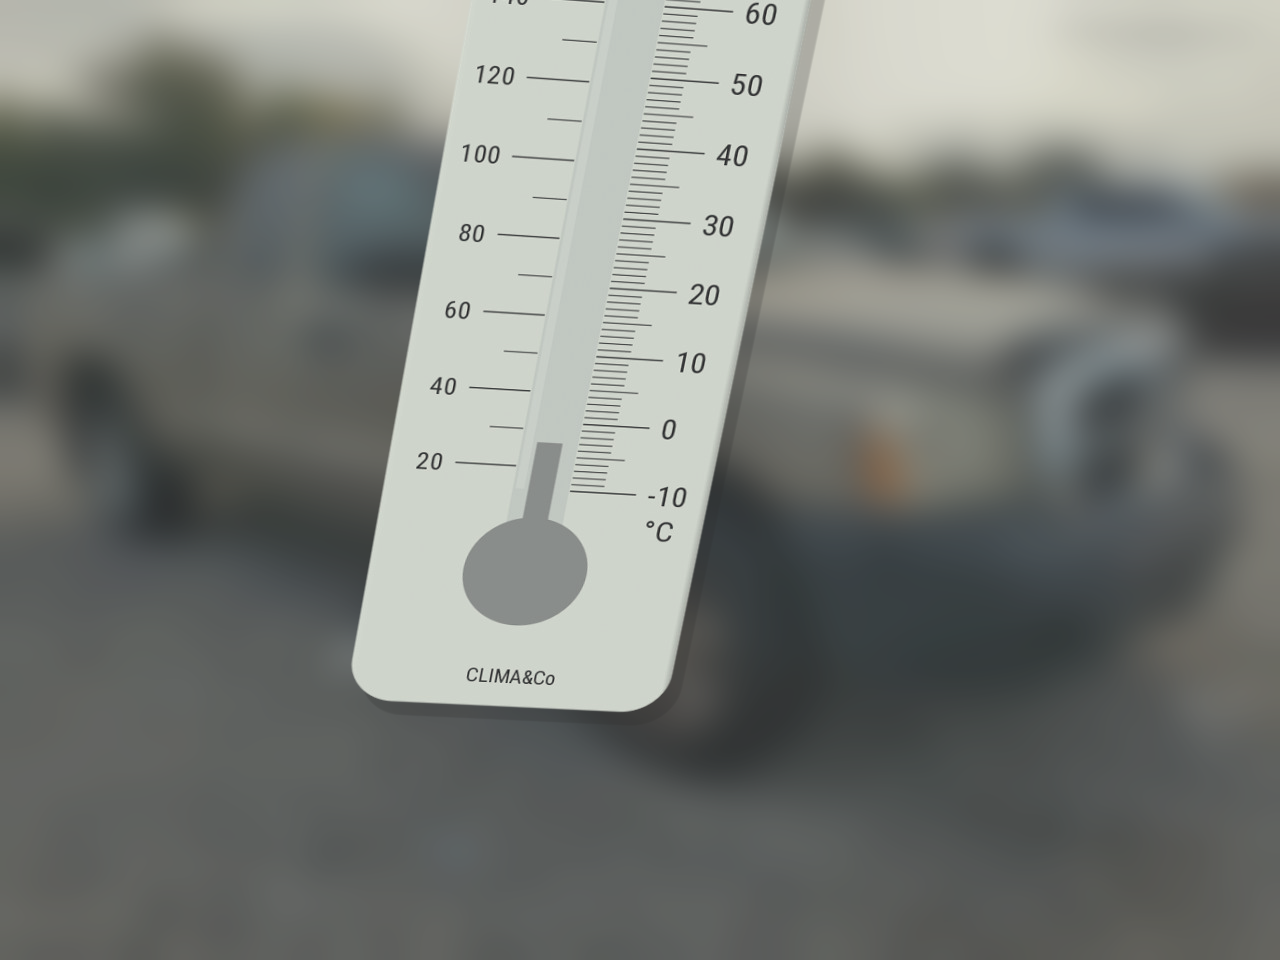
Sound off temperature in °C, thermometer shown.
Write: -3 °C
